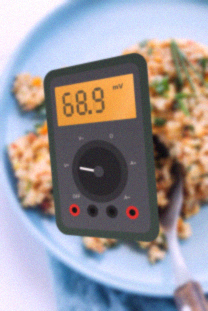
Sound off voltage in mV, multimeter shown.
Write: 68.9 mV
